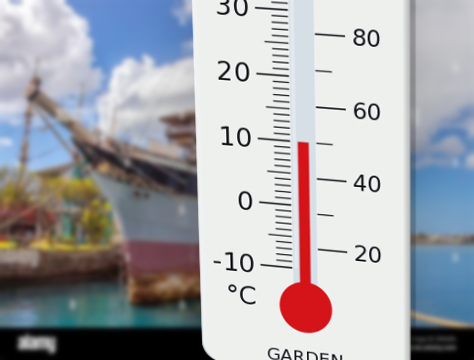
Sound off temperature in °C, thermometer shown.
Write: 10 °C
